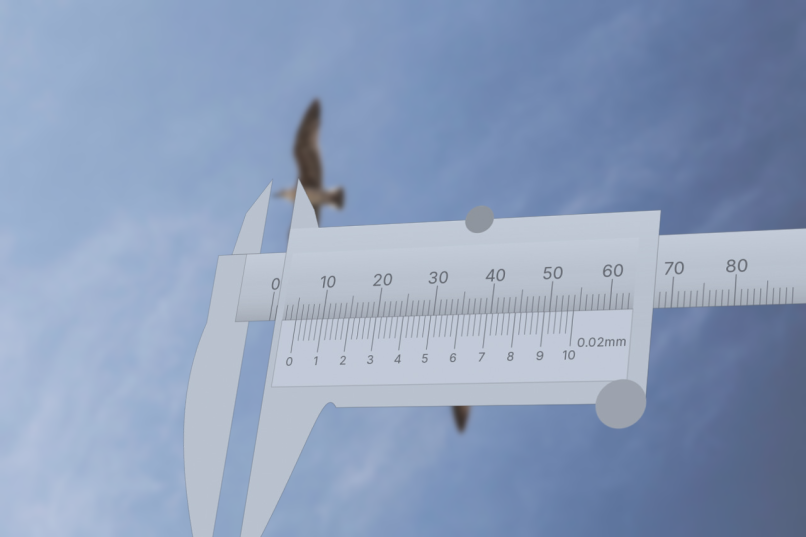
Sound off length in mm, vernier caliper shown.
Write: 5.0 mm
